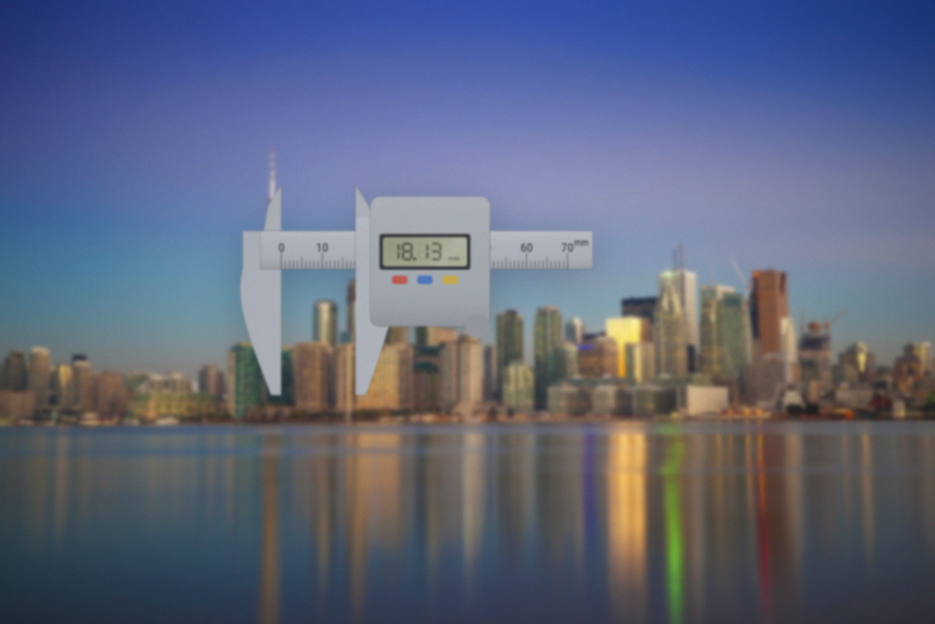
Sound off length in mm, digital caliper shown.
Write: 18.13 mm
